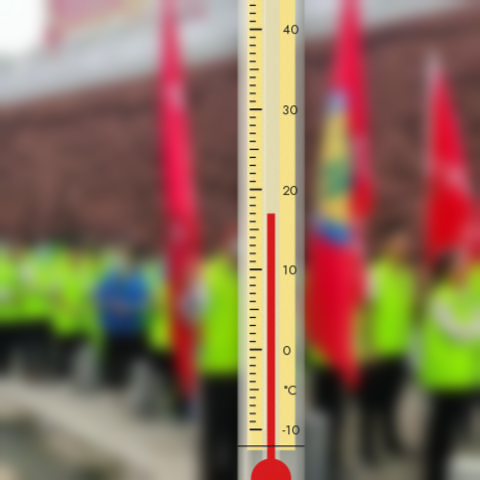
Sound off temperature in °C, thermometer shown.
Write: 17 °C
